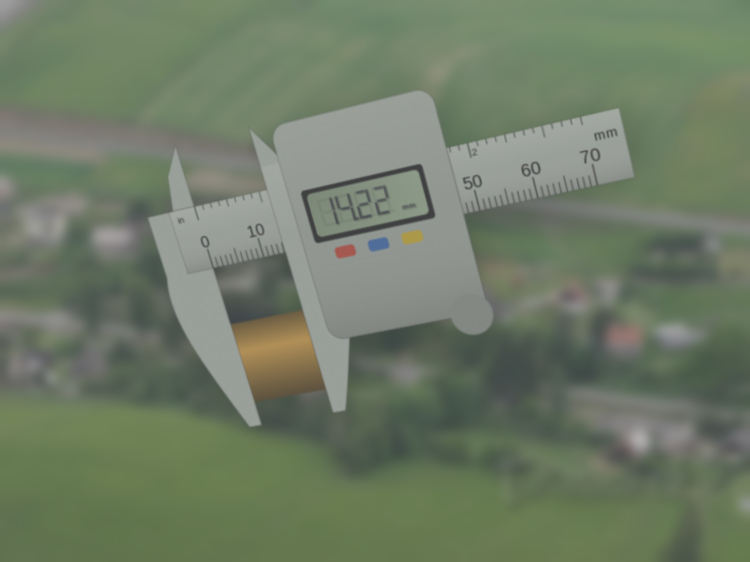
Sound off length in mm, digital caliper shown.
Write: 14.22 mm
